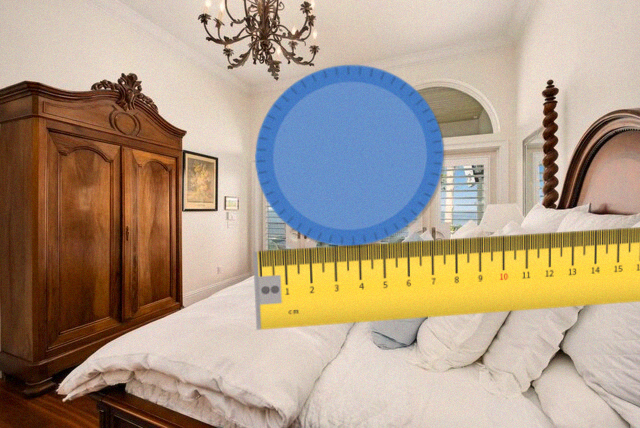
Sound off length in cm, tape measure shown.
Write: 7.5 cm
